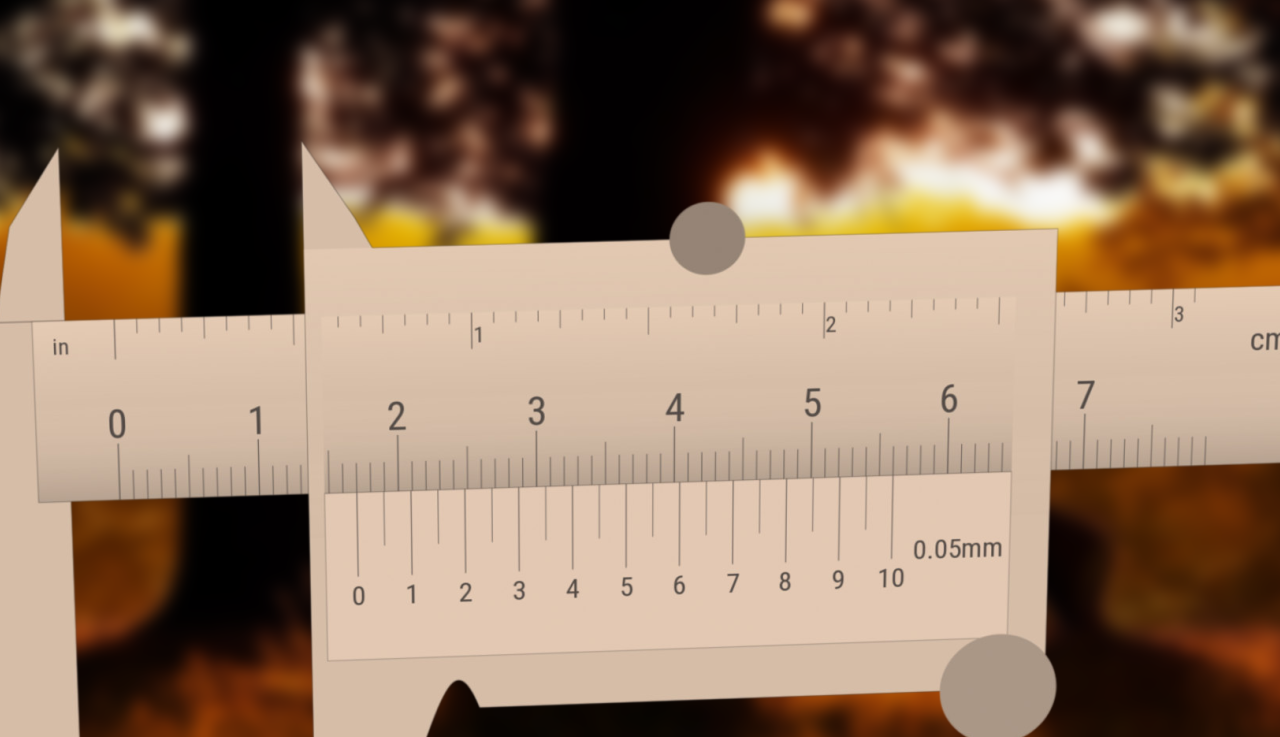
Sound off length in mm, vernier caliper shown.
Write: 17.0 mm
